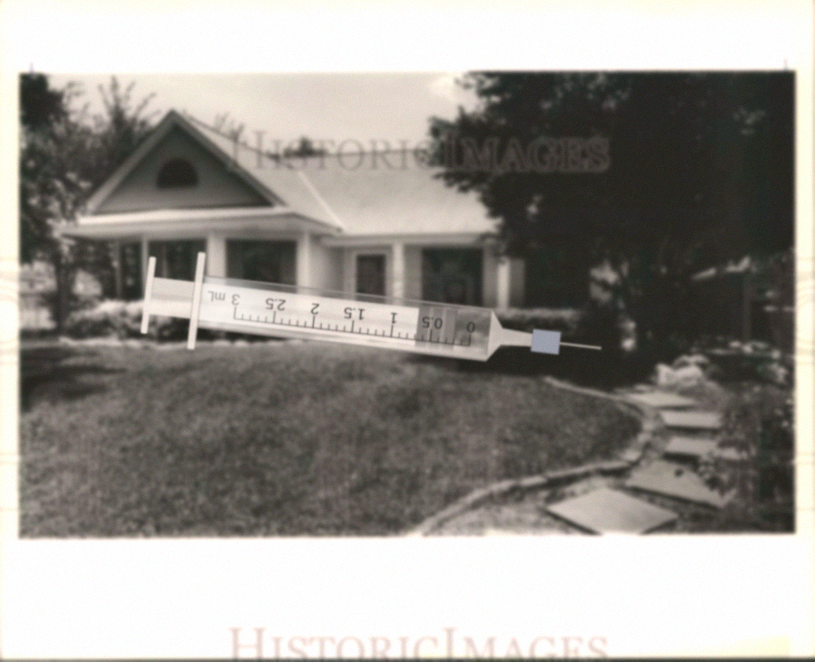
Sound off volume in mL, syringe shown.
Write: 0.2 mL
